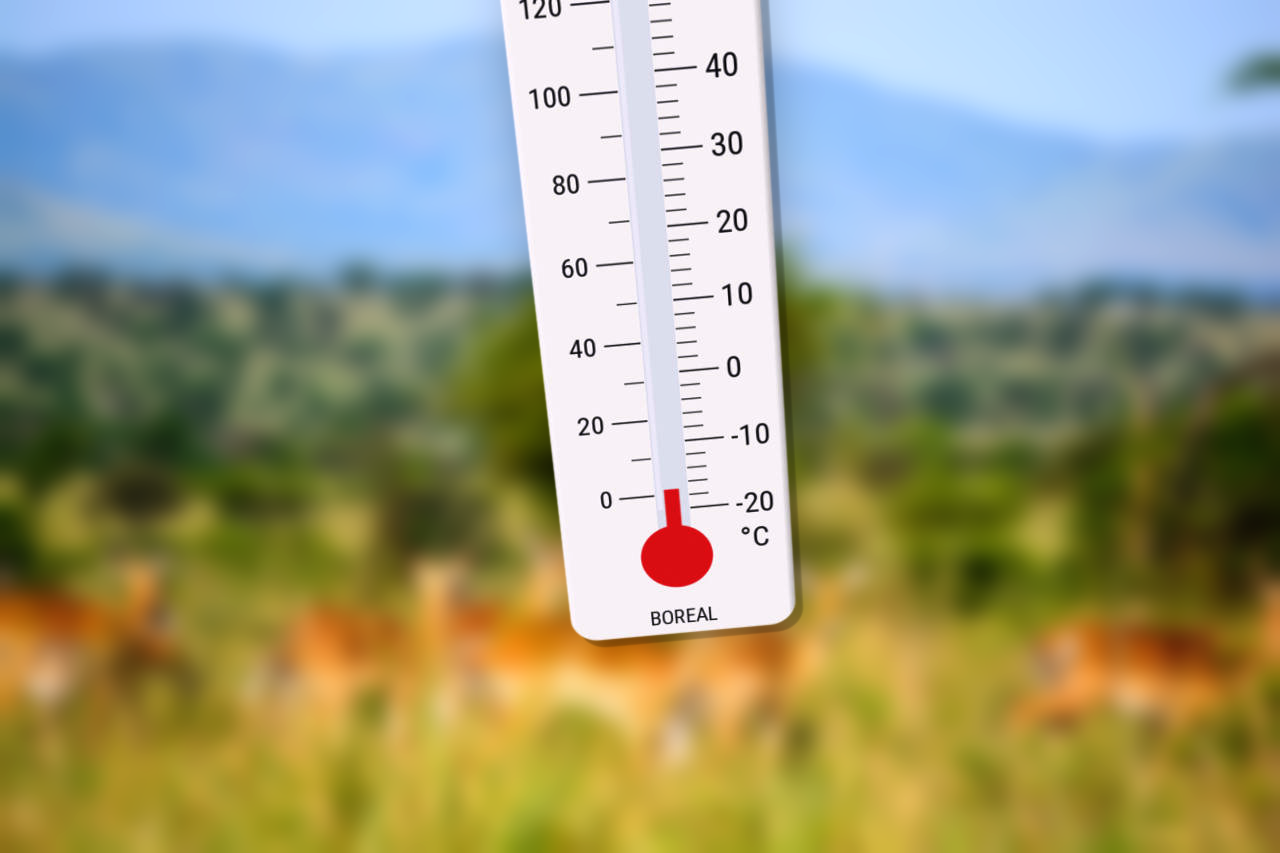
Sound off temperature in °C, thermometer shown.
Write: -17 °C
